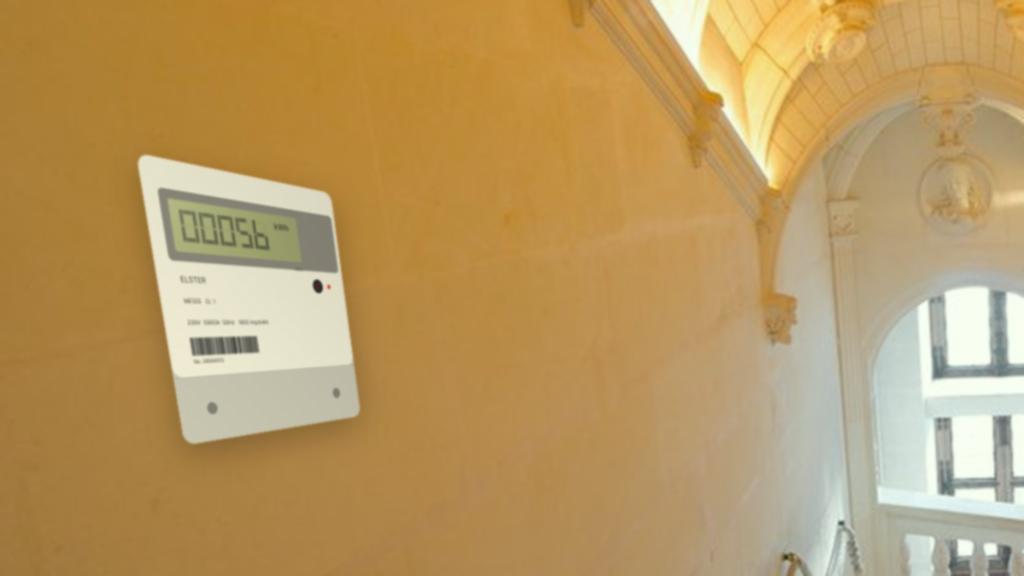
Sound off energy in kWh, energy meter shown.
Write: 56 kWh
